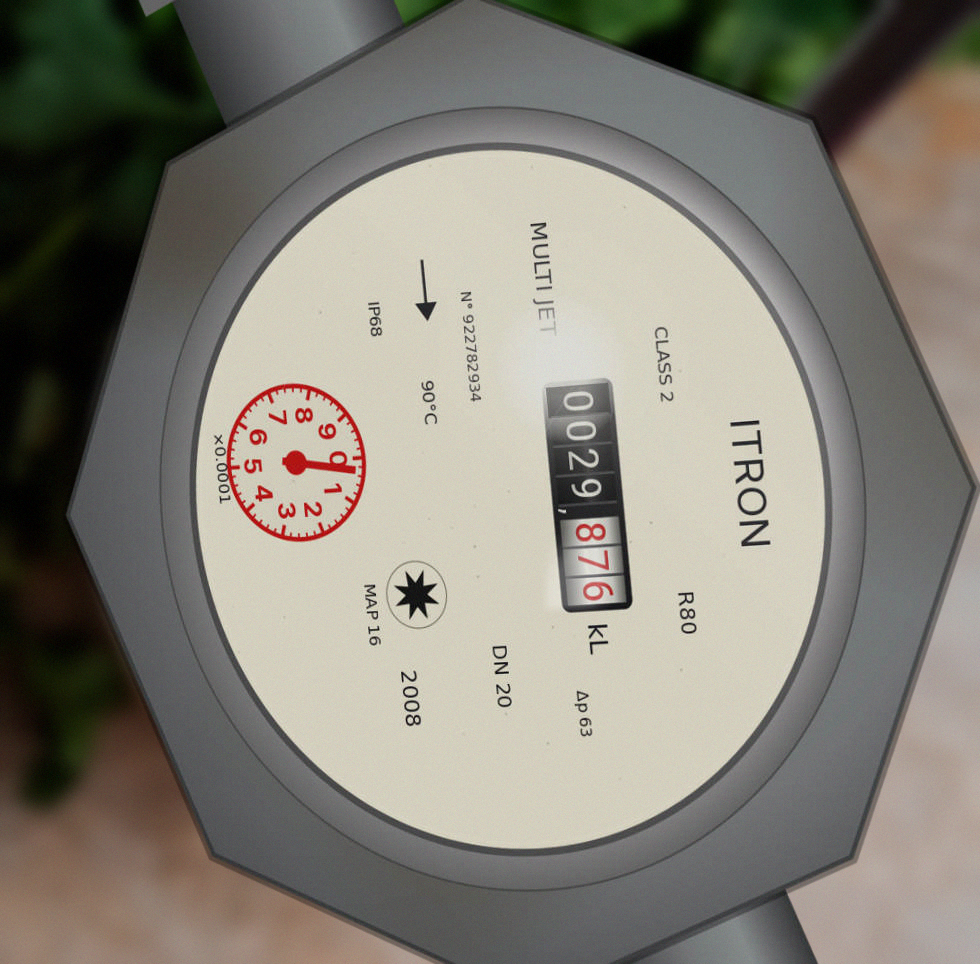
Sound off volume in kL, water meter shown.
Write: 29.8760 kL
